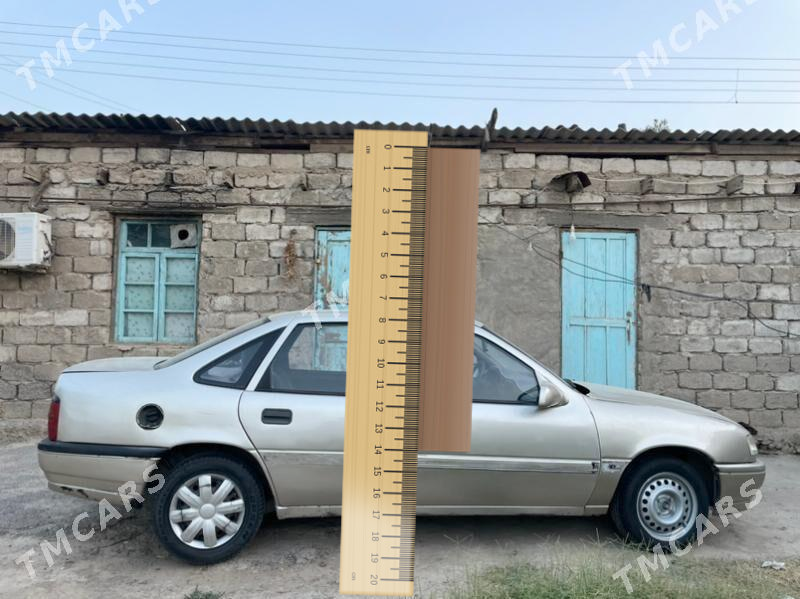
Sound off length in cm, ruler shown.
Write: 14 cm
